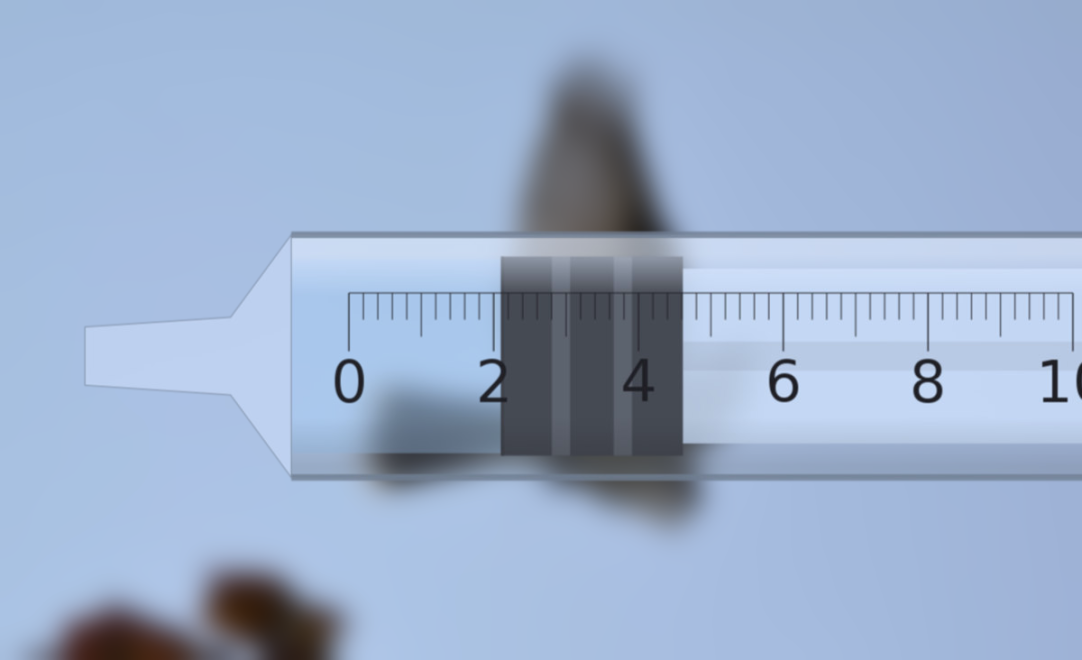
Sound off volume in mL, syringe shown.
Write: 2.1 mL
